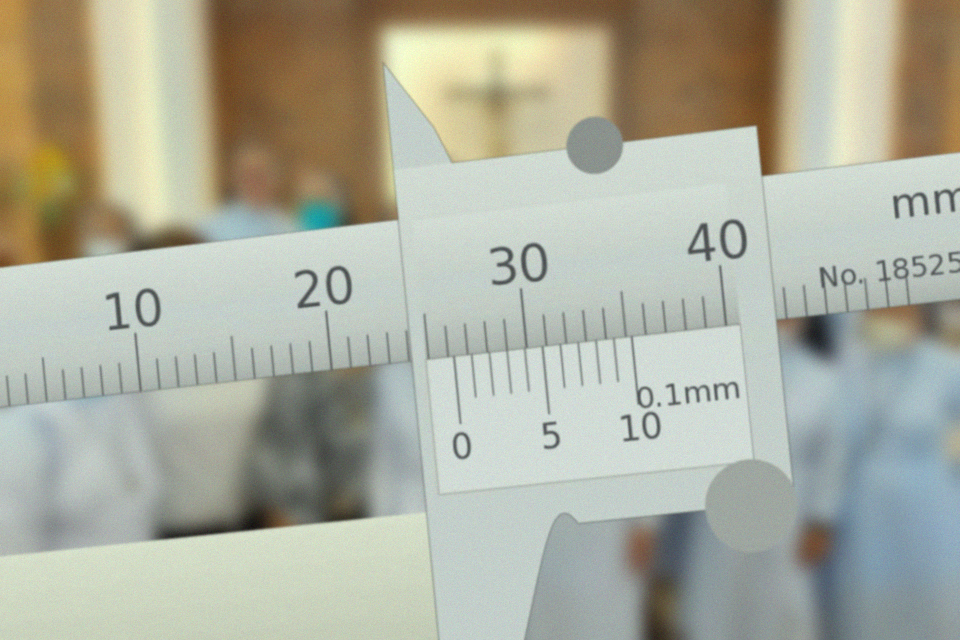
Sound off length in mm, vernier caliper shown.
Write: 26.3 mm
